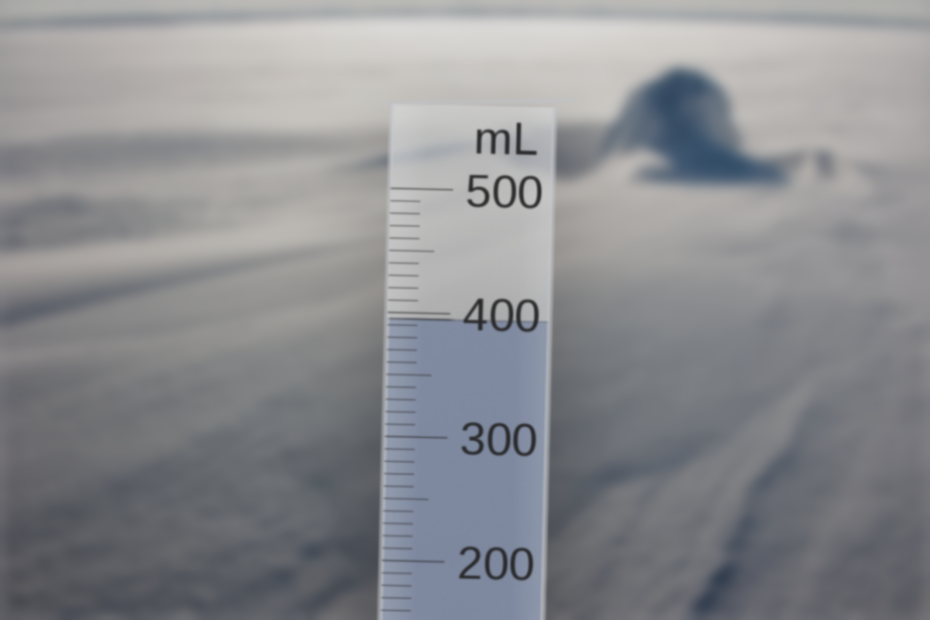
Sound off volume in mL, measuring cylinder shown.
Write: 395 mL
